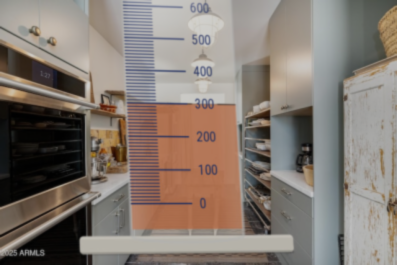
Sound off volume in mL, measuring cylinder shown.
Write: 300 mL
